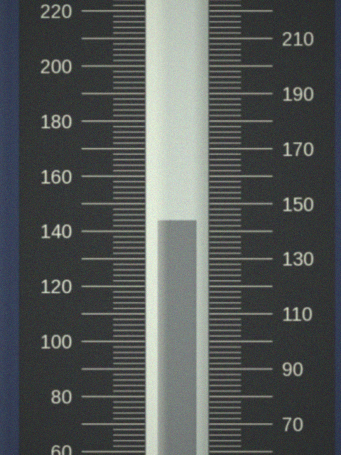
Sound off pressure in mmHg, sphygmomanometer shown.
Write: 144 mmHg
